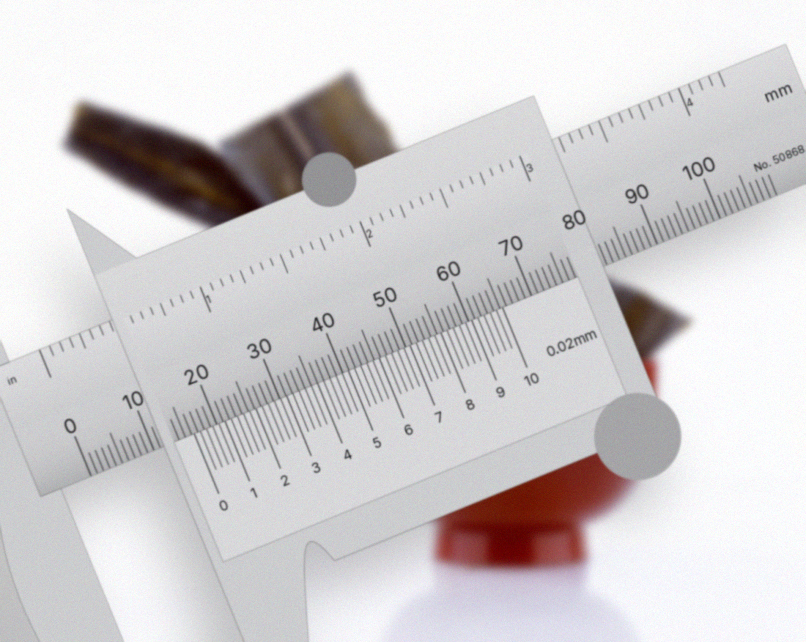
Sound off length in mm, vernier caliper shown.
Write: 16.4 mm
